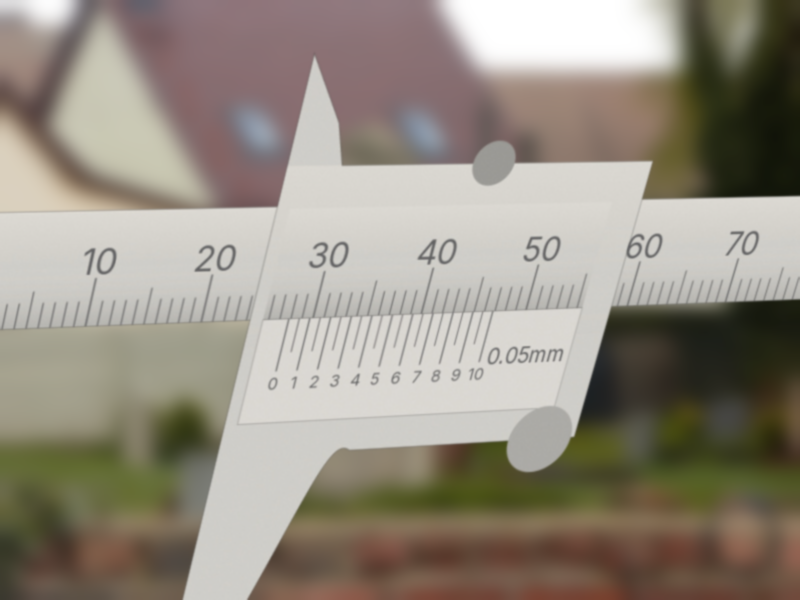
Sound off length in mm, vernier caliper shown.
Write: 27.8 mm
